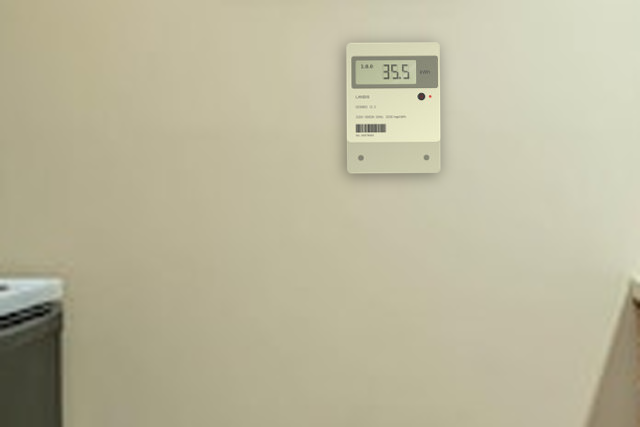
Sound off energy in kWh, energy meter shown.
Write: 35.5 kWh
